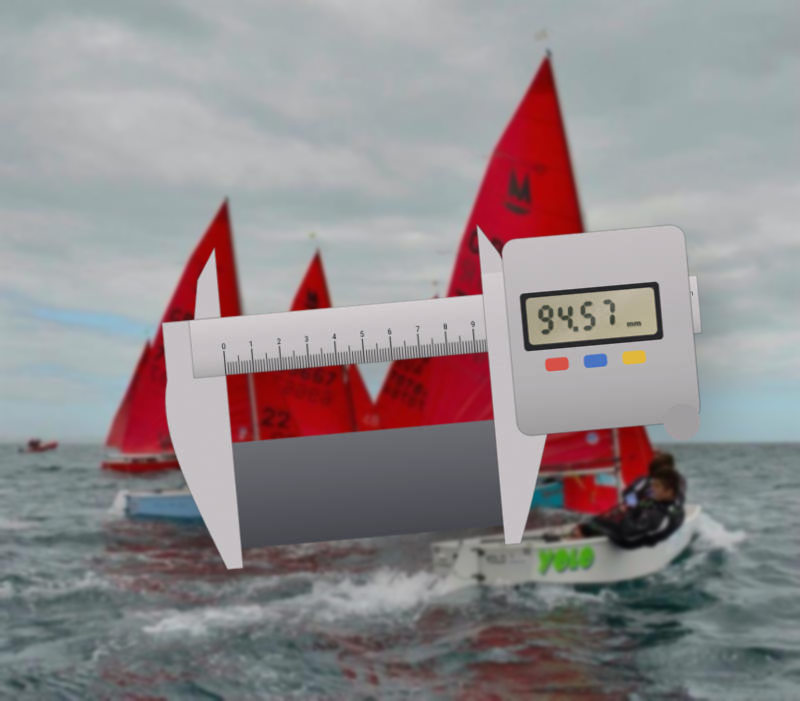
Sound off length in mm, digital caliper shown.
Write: 94.57 mm
